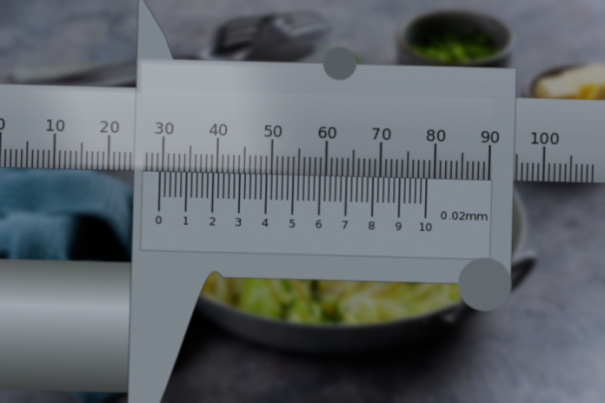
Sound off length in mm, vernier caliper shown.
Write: 29.5 mm
